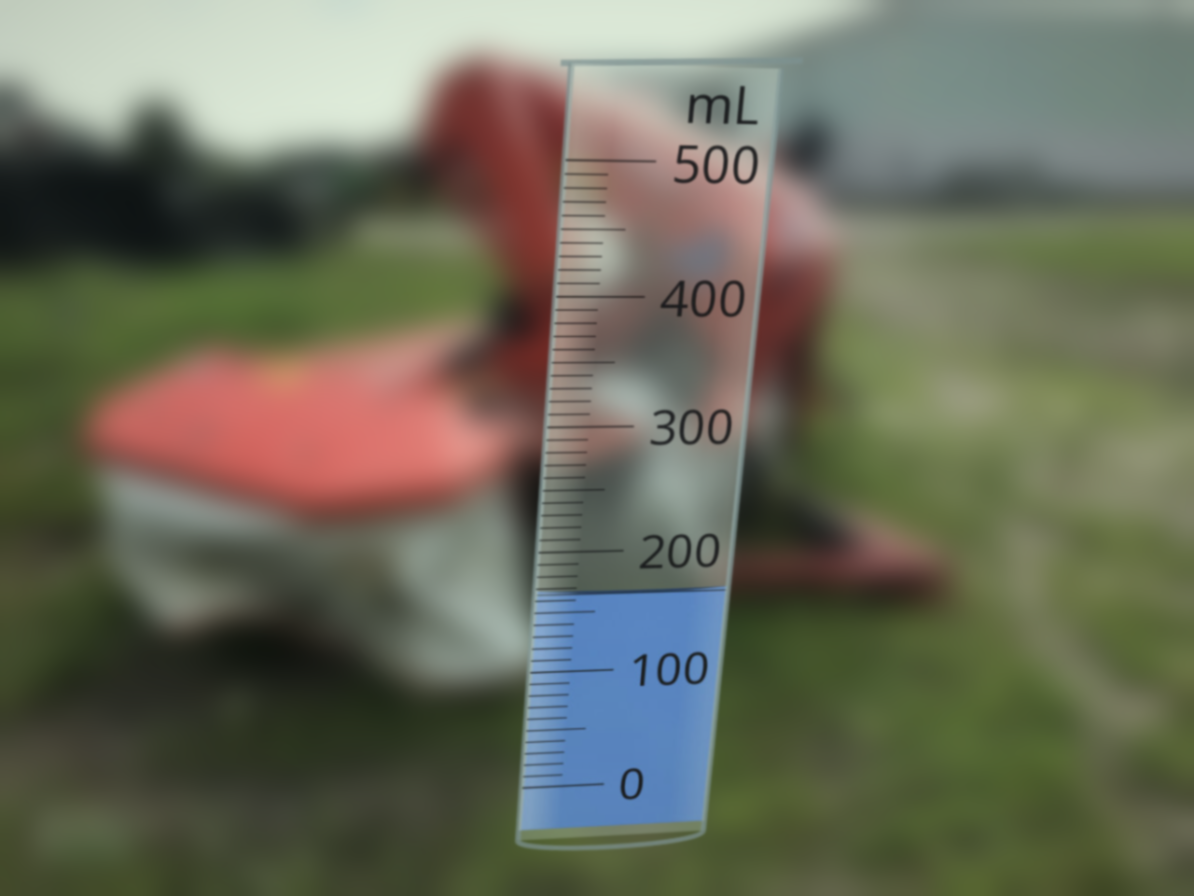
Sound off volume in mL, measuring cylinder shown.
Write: 165 mL
